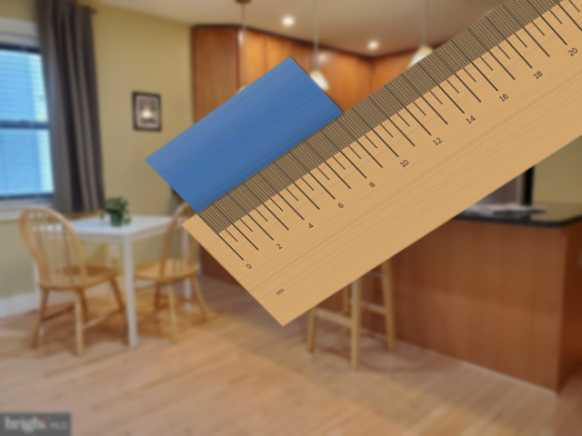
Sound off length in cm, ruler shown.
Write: 9.5 cm
